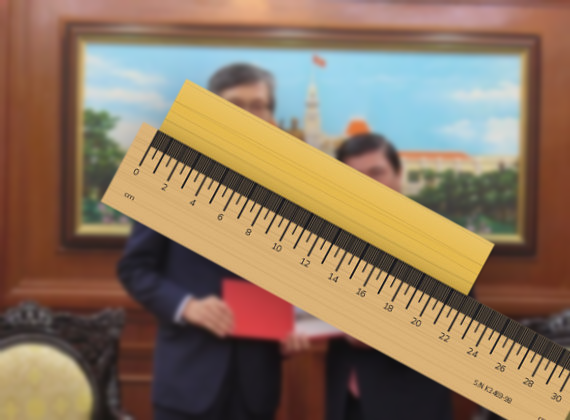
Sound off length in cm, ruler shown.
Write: 22 cm
